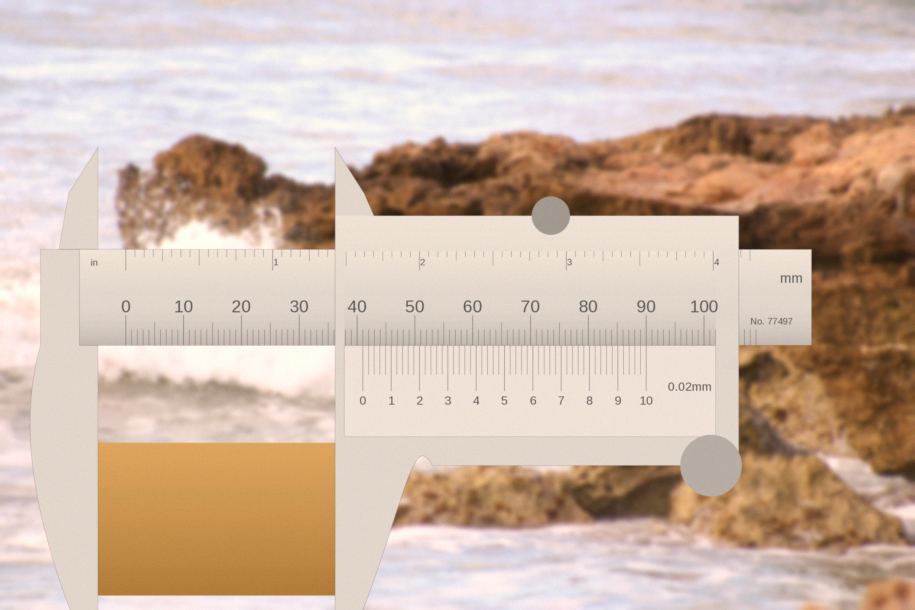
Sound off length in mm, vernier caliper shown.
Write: 41.0 mm
